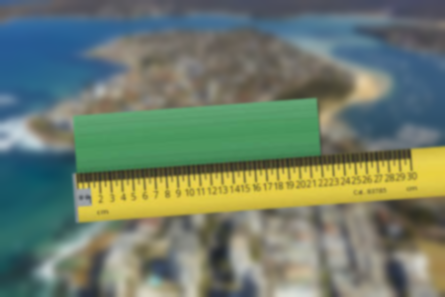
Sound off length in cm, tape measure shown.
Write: 22 cm
